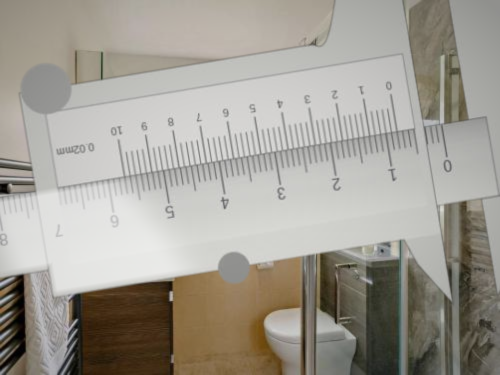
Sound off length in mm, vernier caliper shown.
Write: 8.0 mm
